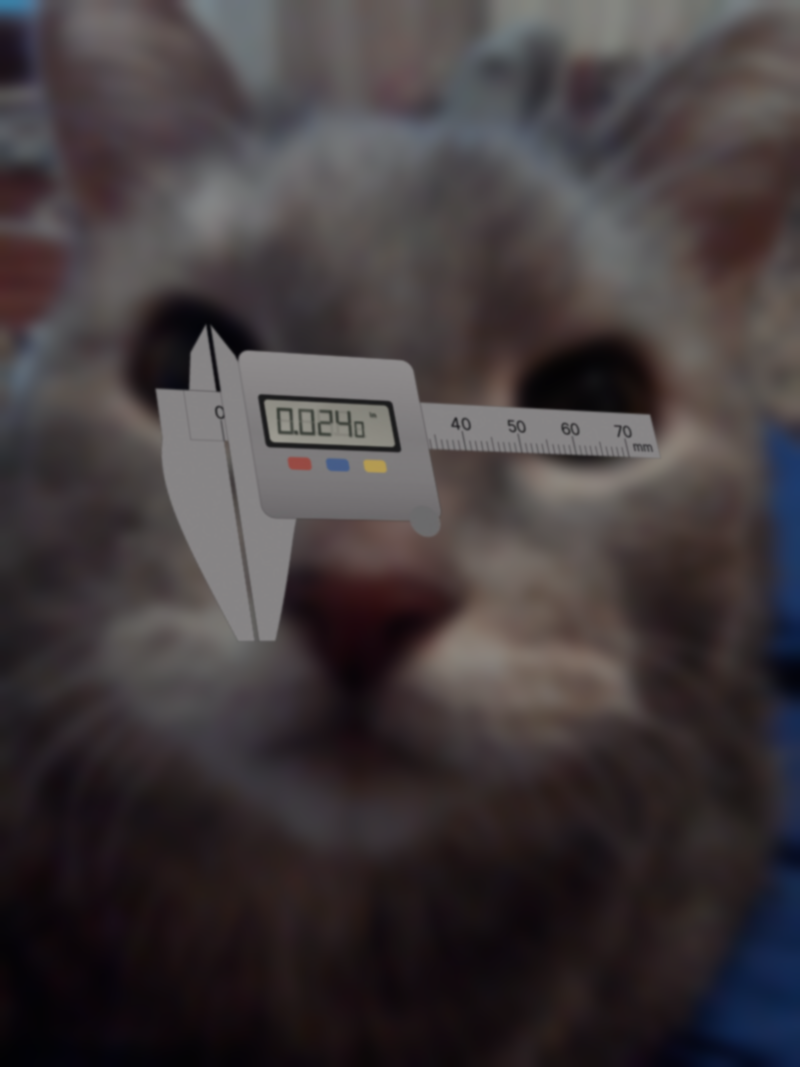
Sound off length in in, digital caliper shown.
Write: 0.0240 in
